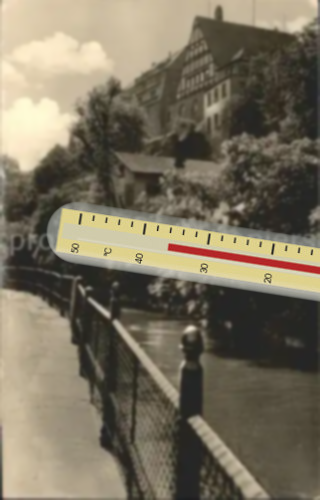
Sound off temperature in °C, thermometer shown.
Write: 36 °C
